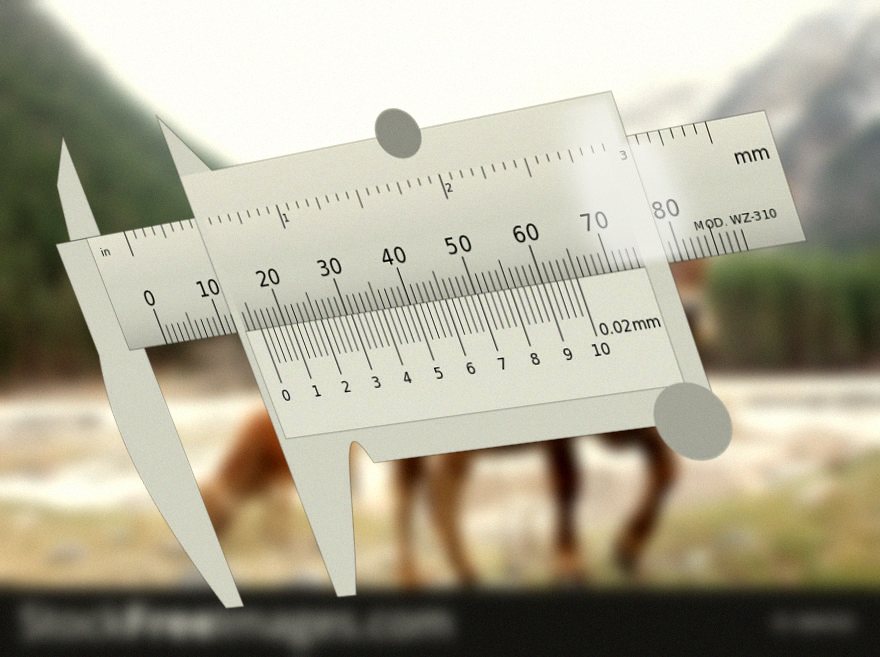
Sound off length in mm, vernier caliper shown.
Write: 16.0 mm
